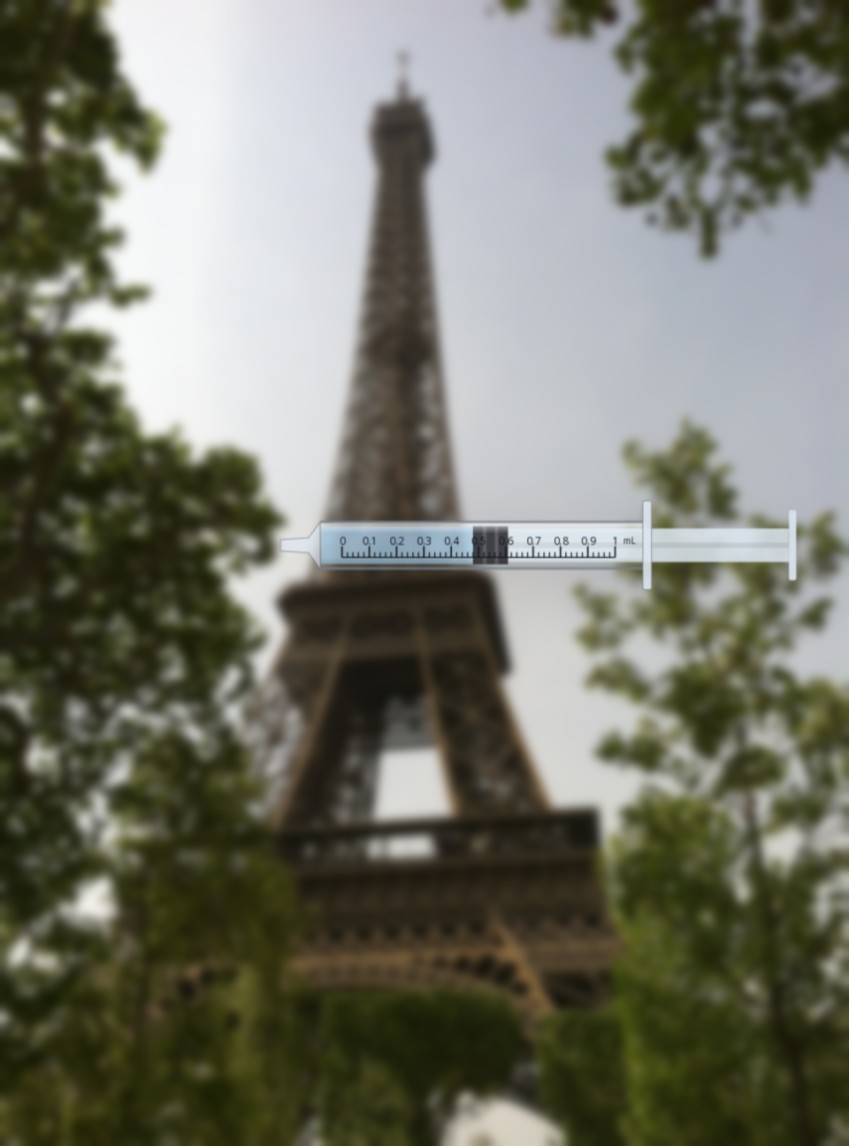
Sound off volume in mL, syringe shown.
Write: 0.48 mL
